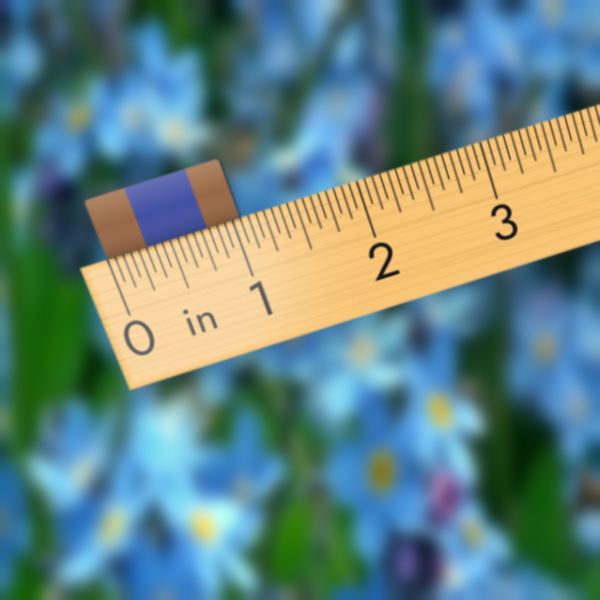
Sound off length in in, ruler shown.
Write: 1.0625 in
